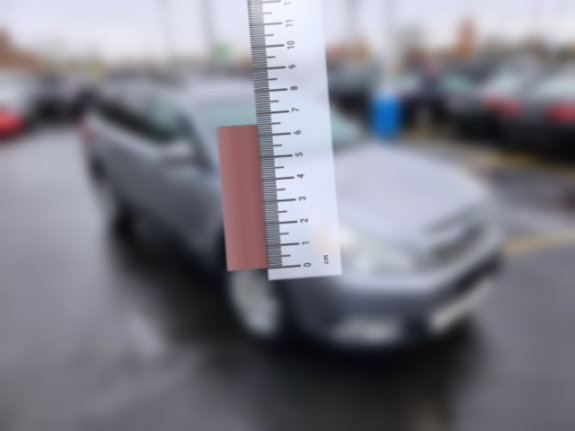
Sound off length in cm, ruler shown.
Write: 6.5 cm
